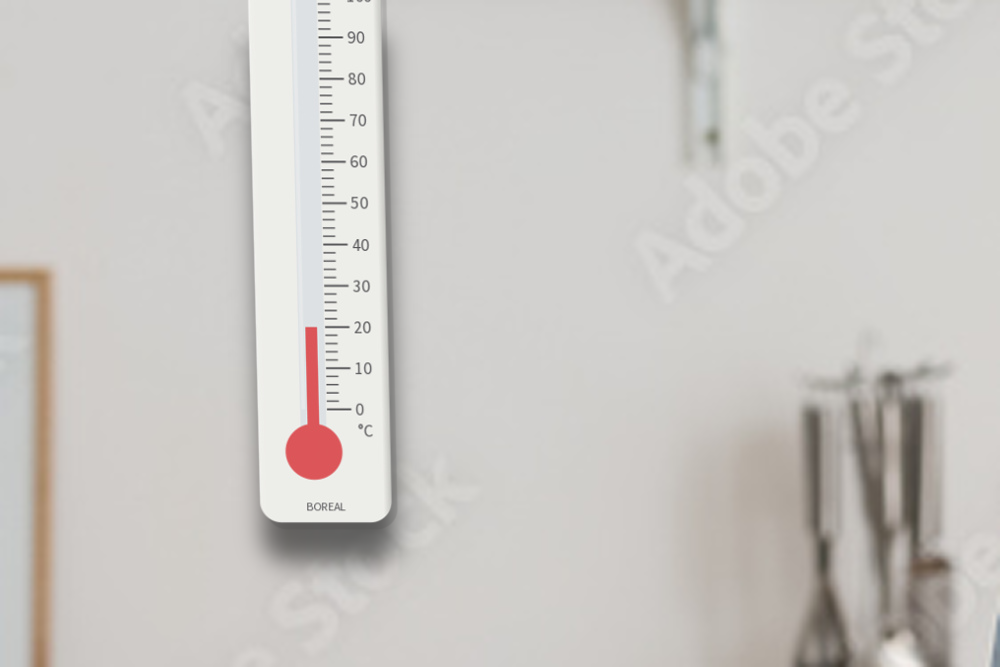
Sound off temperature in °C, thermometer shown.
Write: 20 °C
